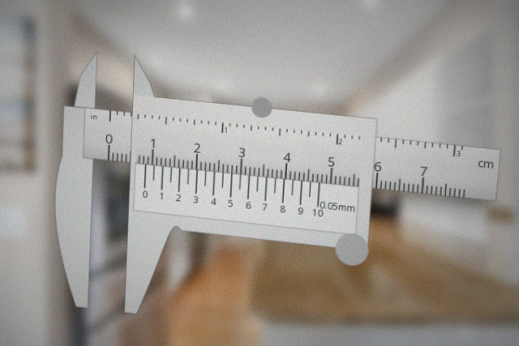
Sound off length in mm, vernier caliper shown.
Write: 8.5 mm
